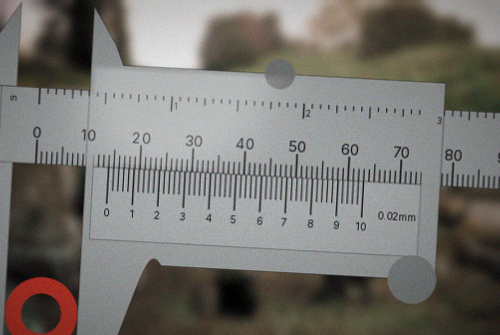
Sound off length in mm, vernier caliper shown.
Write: 14.0 mm
